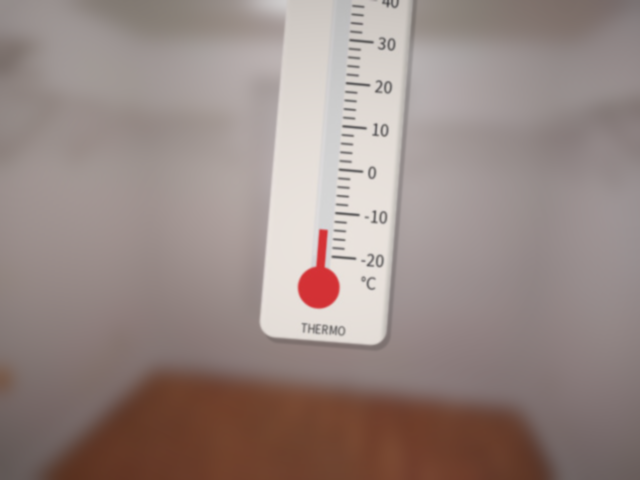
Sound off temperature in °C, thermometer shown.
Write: -14 °C
